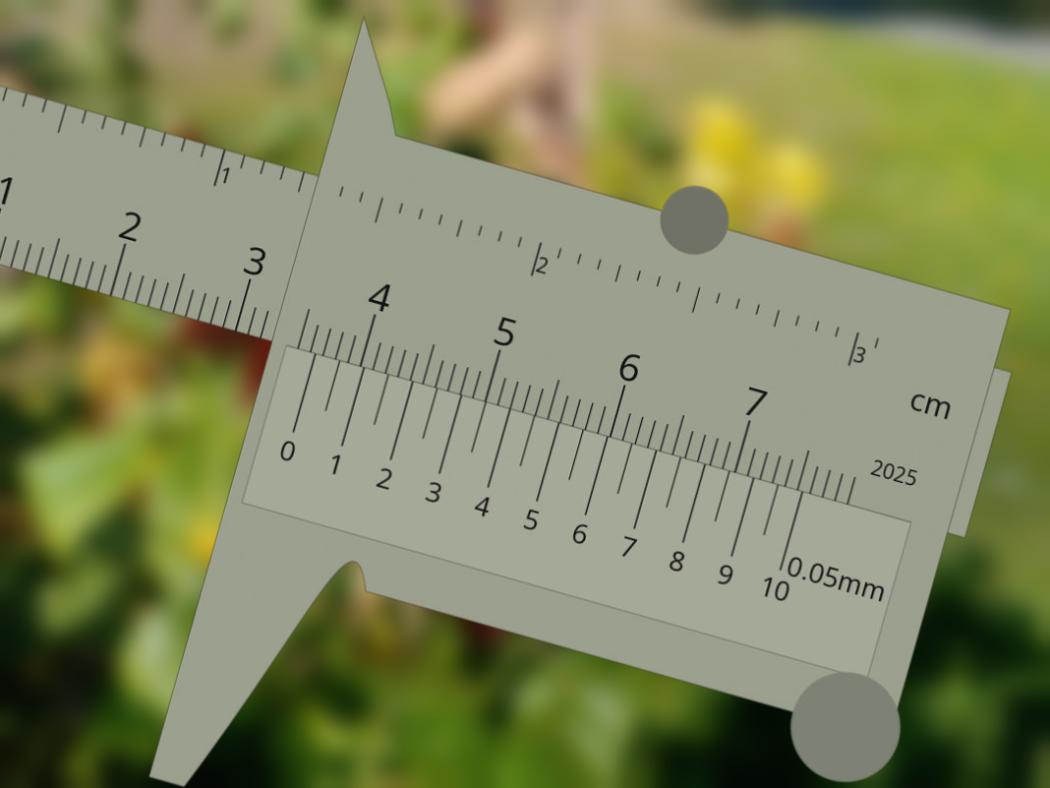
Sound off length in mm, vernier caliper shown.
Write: 36.4 mm
